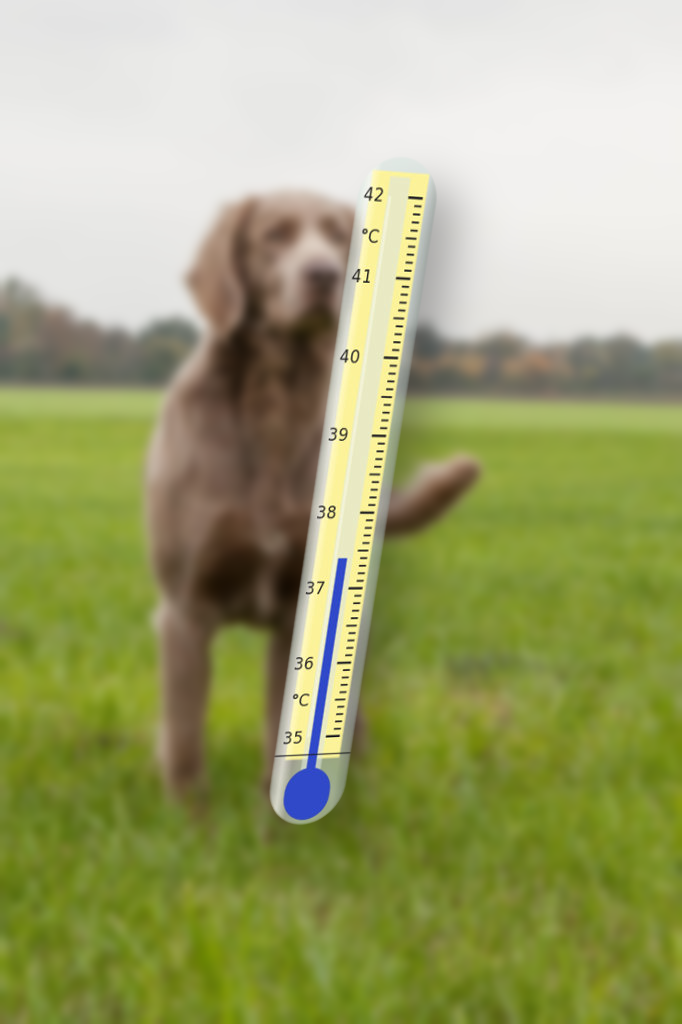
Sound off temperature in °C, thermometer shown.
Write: 37.4 °C
